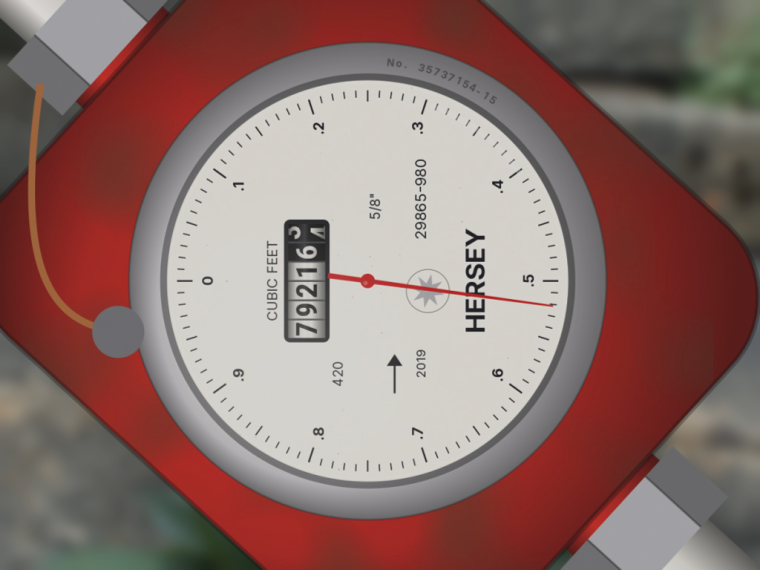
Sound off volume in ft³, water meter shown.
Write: 792163.52 ft³
